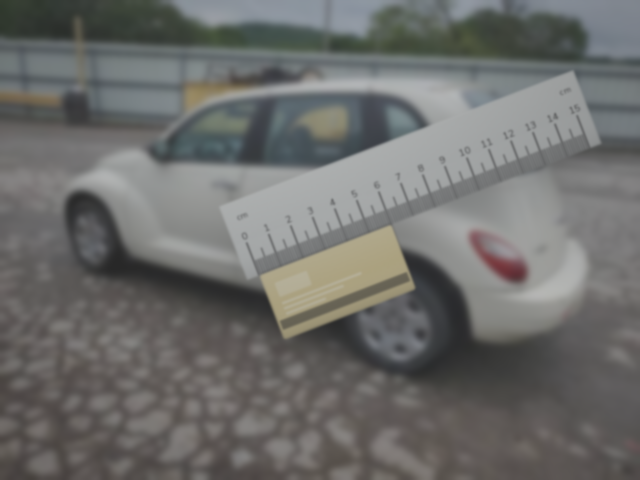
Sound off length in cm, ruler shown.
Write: 6 cm
